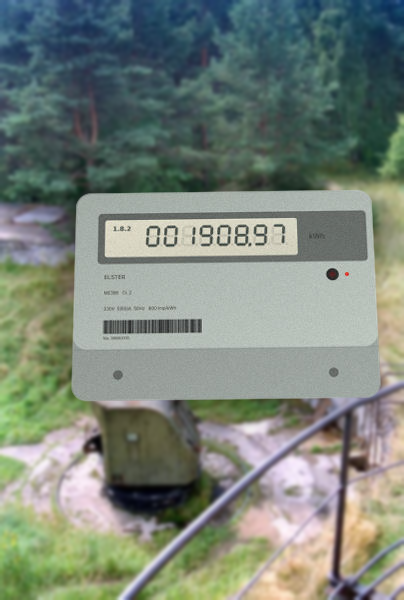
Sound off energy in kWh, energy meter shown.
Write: 1908.97 kWh
